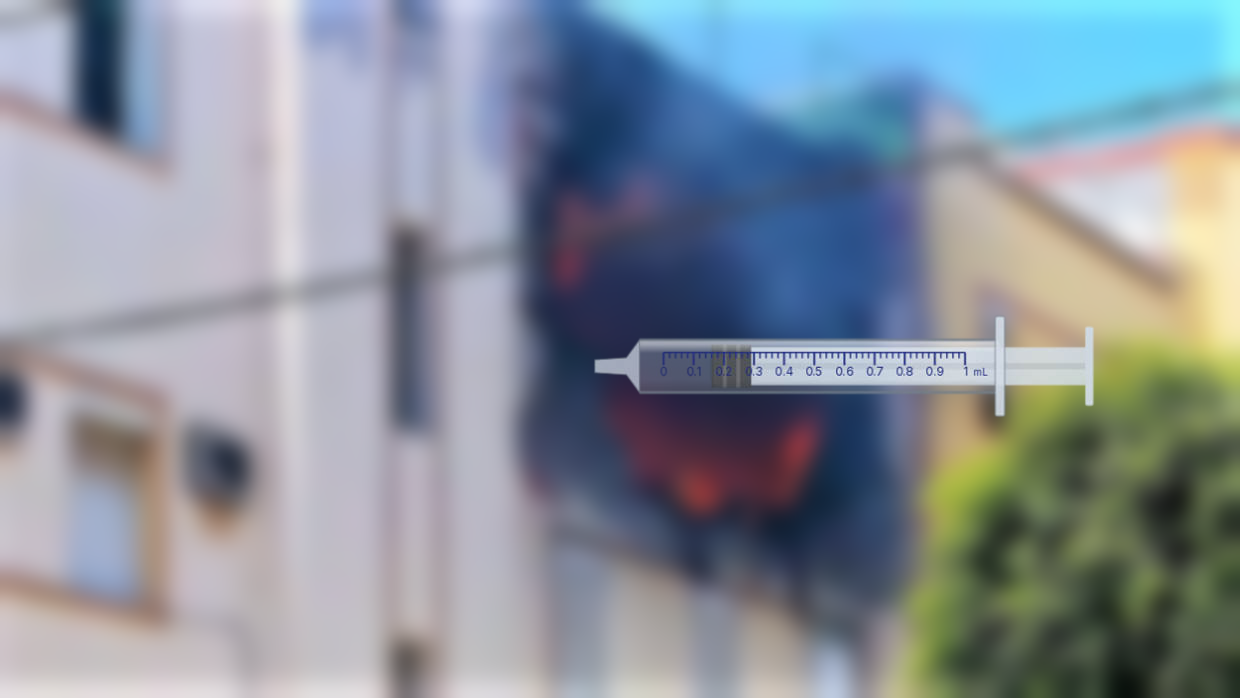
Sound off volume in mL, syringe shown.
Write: 0.16 mL
